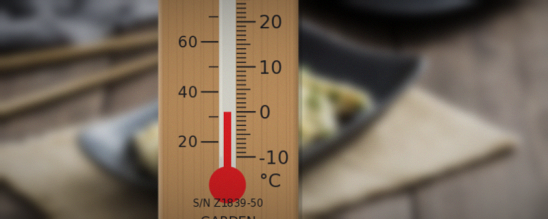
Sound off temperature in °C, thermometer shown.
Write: 0 °C
